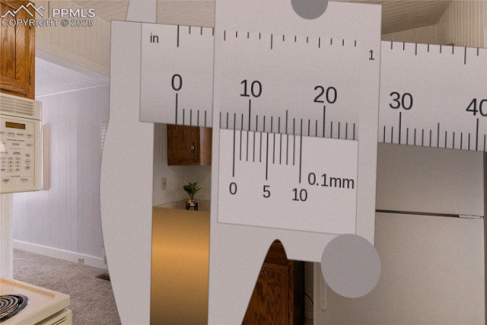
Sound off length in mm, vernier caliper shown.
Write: 8.0 mm
